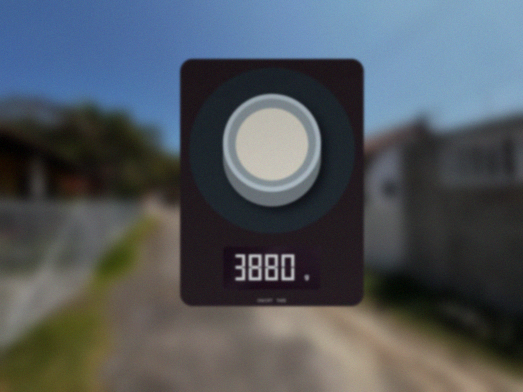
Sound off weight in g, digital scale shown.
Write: 3880 g
